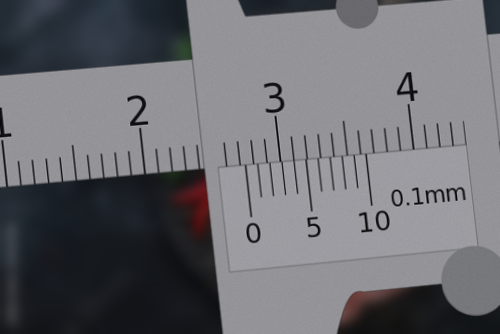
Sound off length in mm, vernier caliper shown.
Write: 27.4 mm
